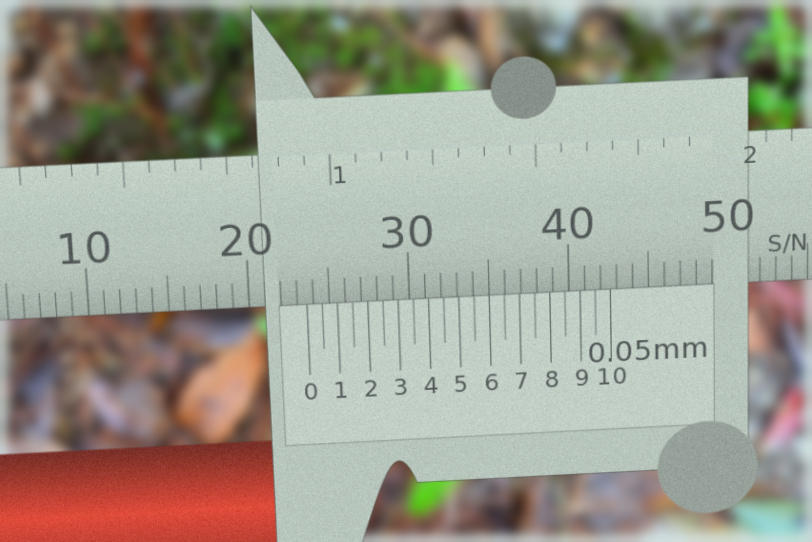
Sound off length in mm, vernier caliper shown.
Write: 23.6 mm
